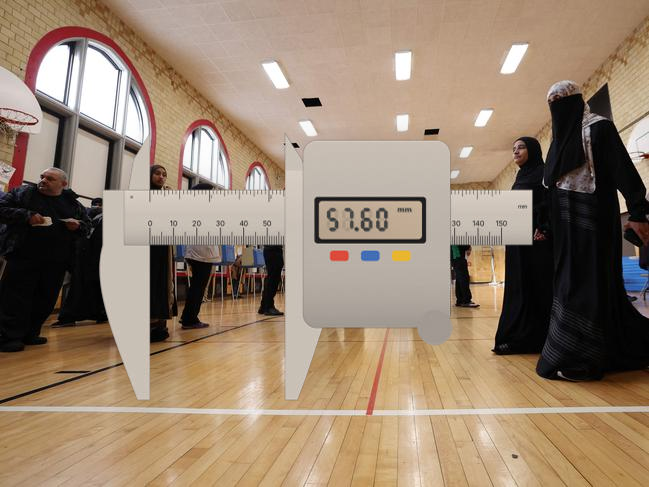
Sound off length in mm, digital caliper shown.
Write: 57.60 mm
